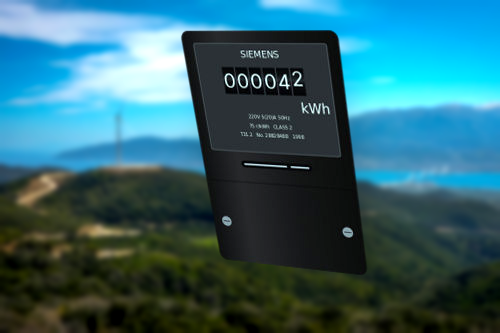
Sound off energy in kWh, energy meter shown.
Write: 42 kWh
